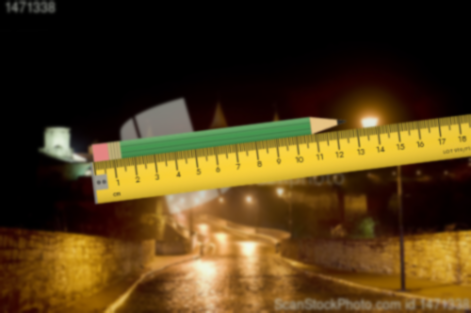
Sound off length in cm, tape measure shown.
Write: 12.5 cm
